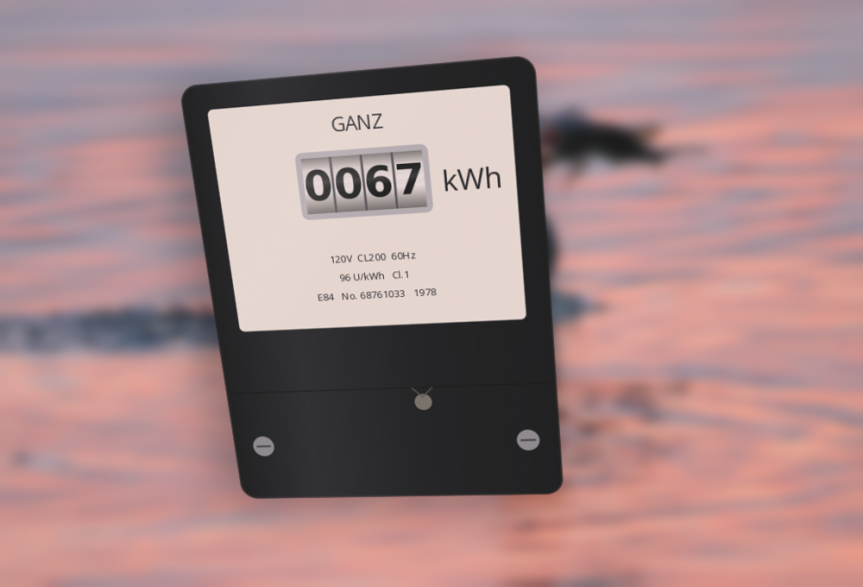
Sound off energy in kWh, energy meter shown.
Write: 67 kWh
